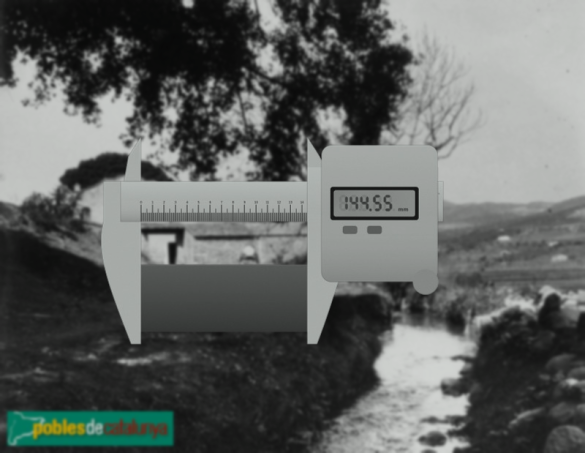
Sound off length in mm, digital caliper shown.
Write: 144.55 mm
